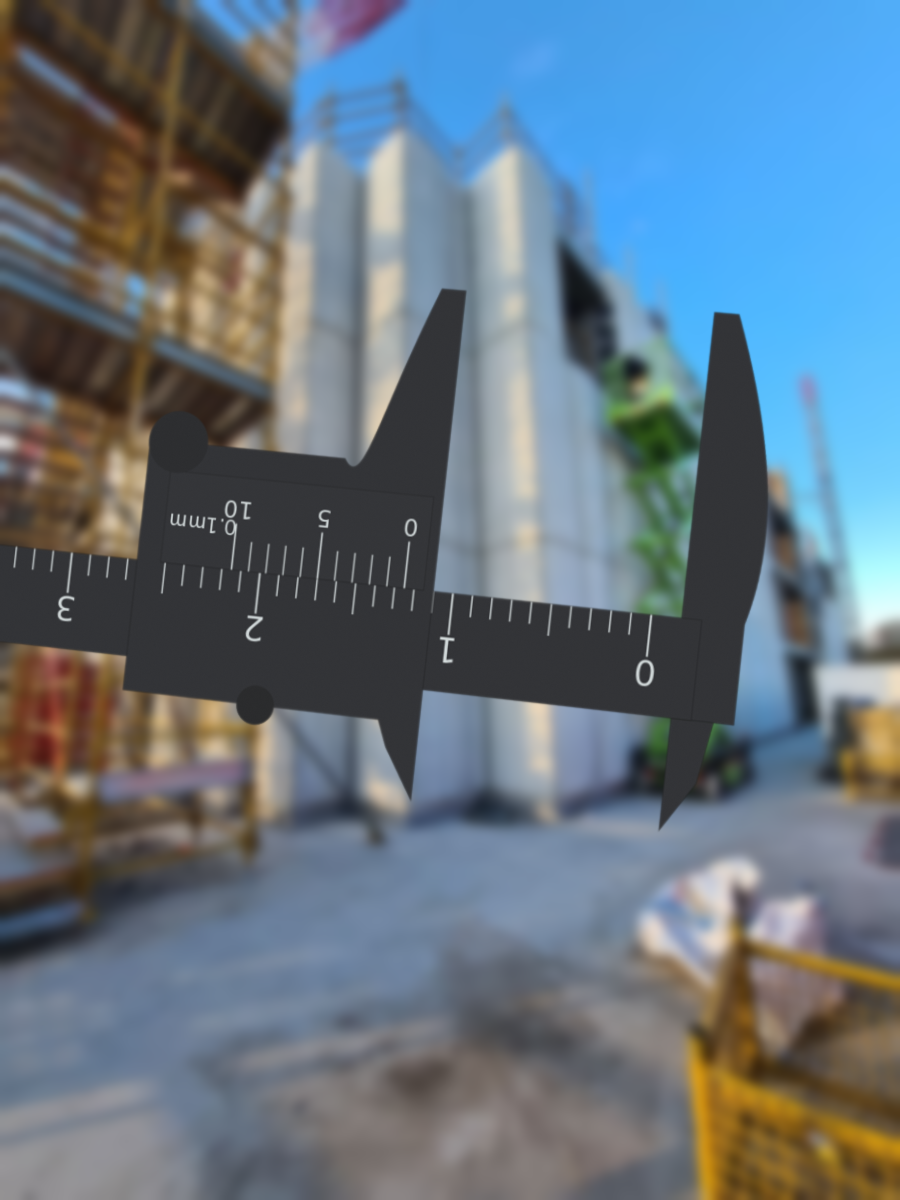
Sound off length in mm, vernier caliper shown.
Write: 12.5 mm
